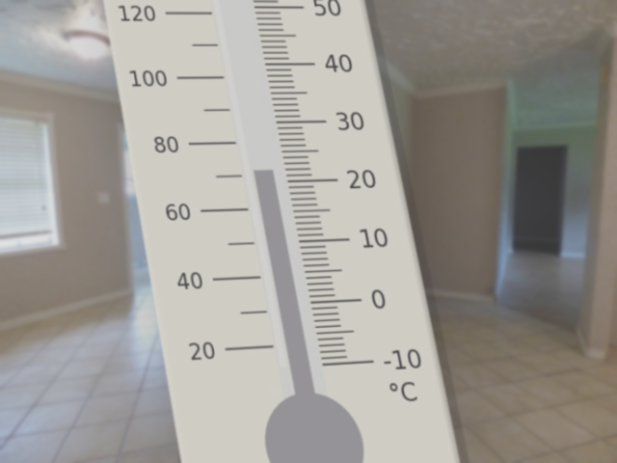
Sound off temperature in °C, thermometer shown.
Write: 22 °C
